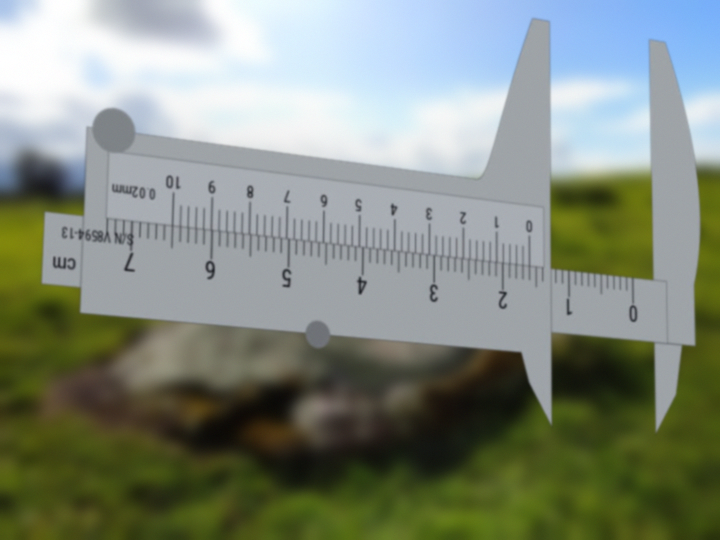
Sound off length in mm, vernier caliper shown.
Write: 16.0 mm
